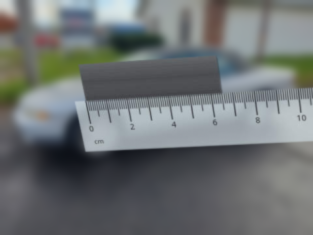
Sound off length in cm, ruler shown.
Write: 6.5 cm
